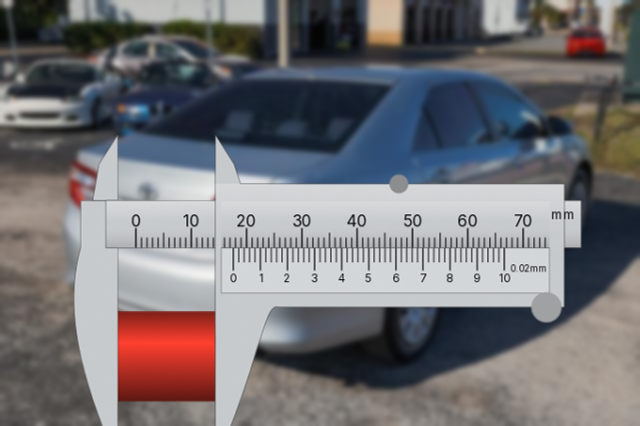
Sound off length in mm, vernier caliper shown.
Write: 17.6 mm
